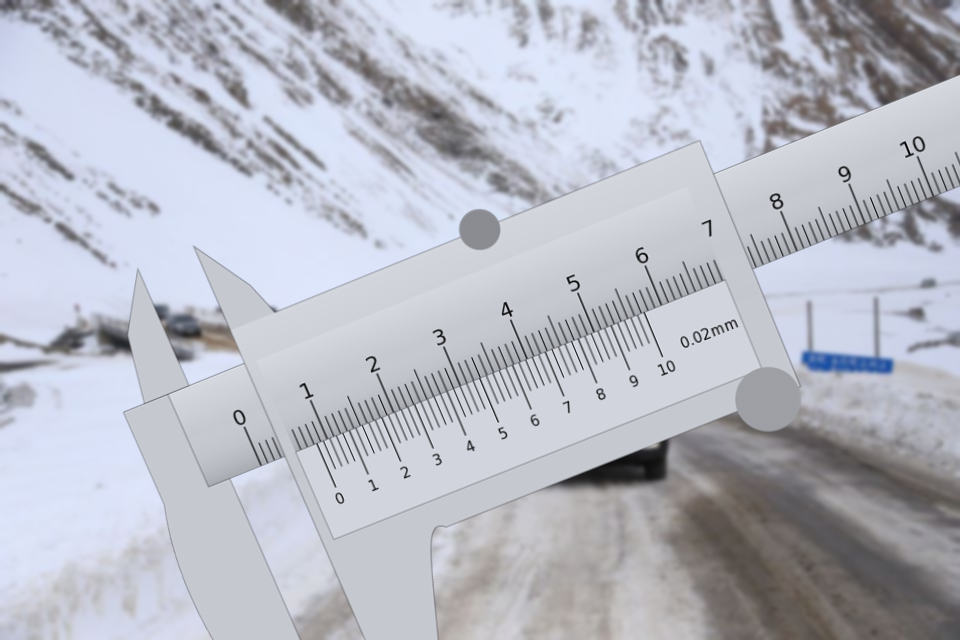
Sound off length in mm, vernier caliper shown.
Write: 8.4 mm
